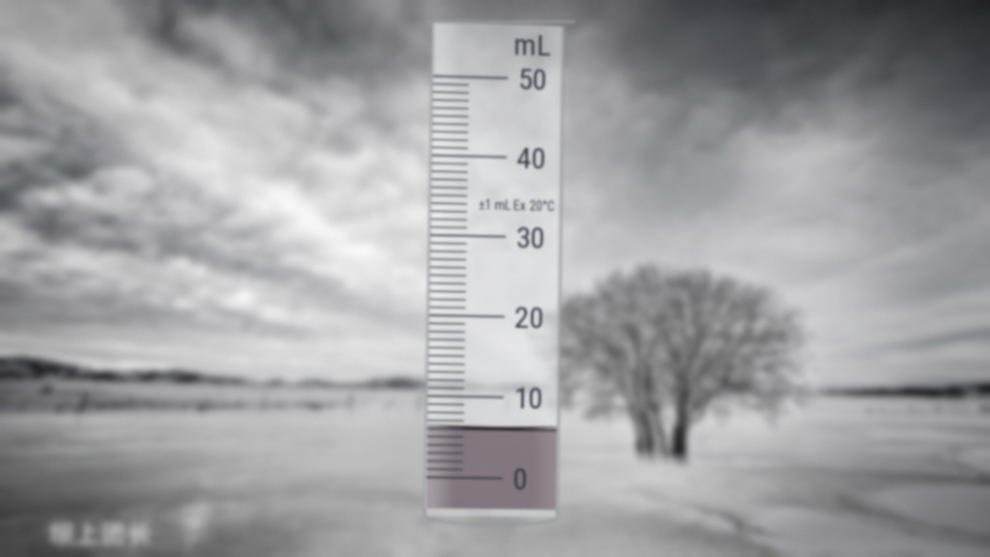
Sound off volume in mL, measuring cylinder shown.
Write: 6 mL
